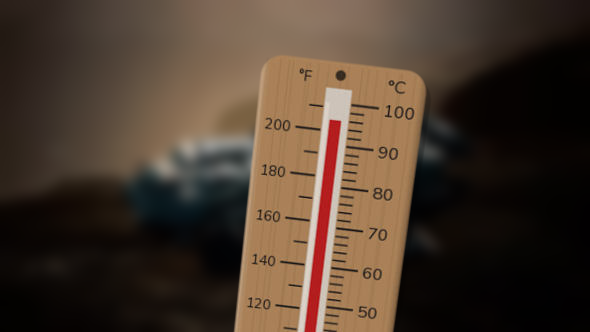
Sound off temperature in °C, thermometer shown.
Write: 96 °C
